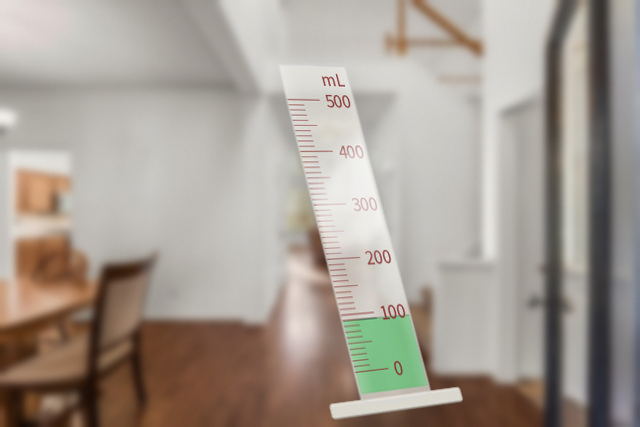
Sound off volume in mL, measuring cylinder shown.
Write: 90 mL
